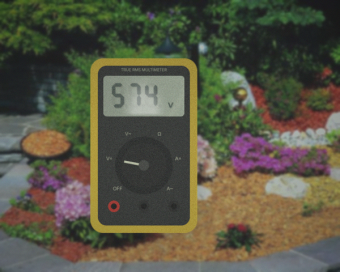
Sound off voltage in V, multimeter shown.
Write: 574 V
